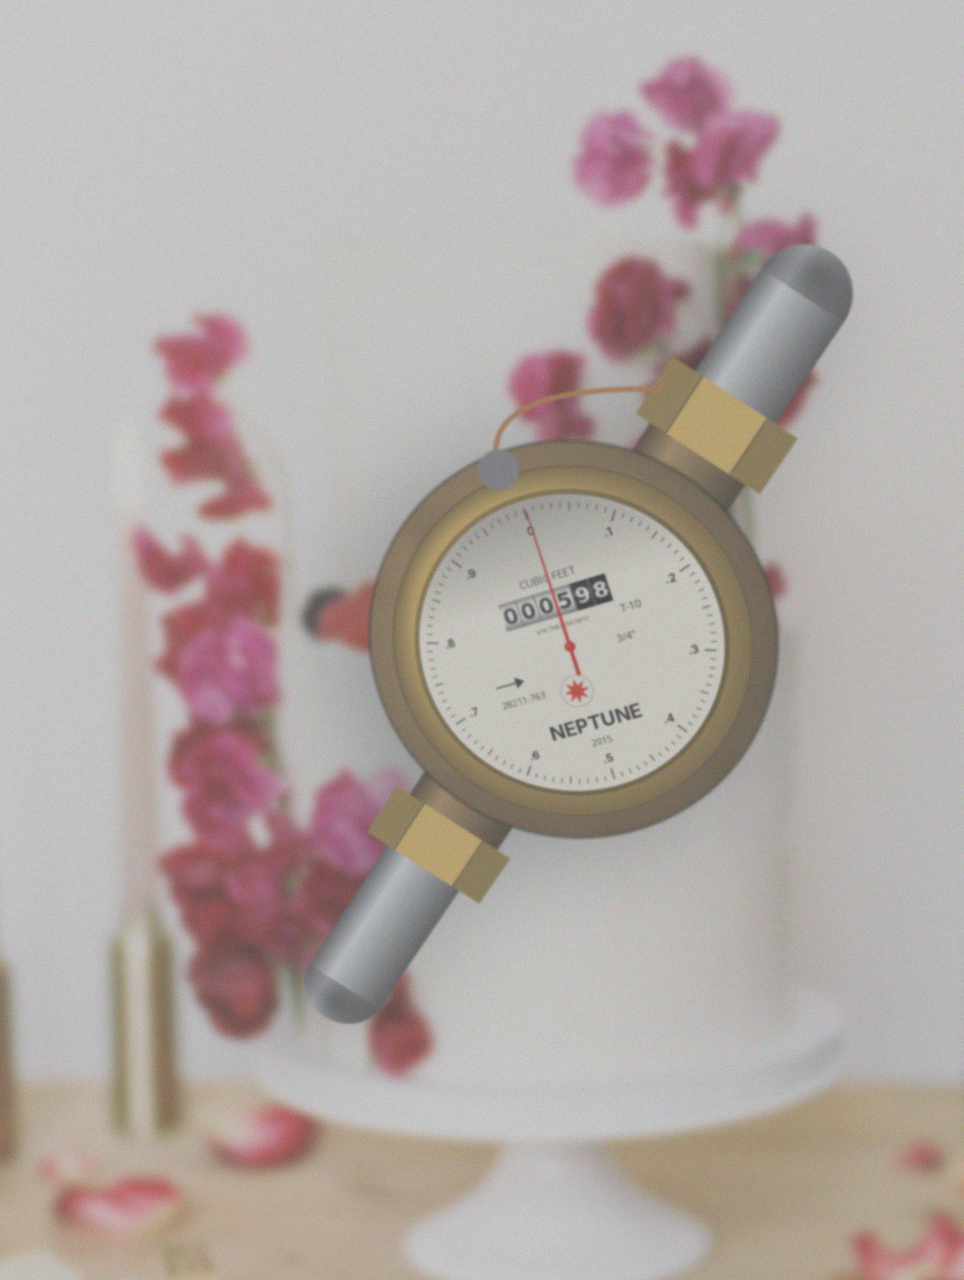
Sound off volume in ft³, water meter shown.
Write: 598.00 ft³
